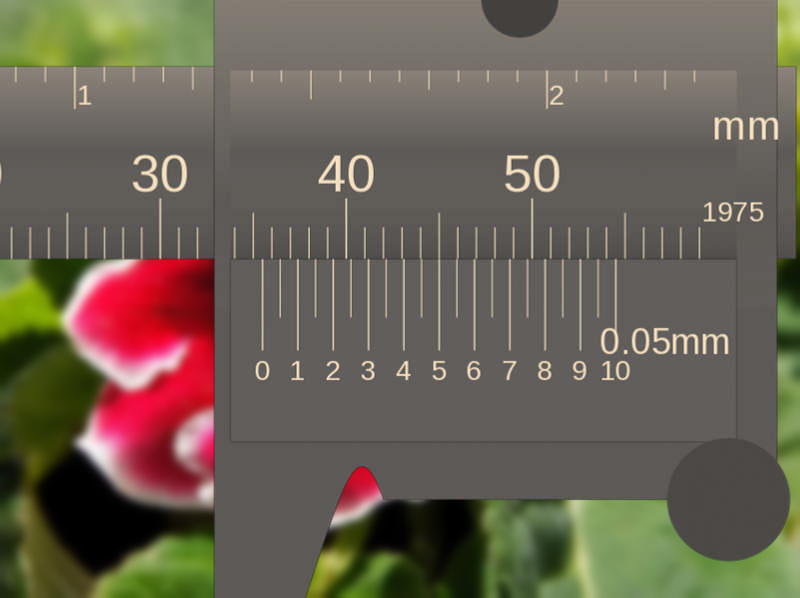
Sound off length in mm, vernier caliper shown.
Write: 35.5 mm
